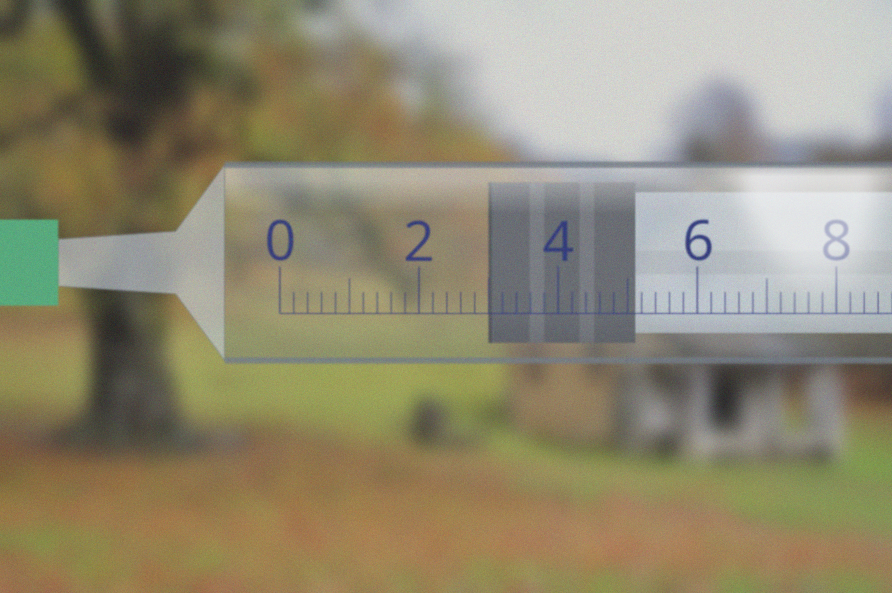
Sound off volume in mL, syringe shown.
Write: 3 mL
